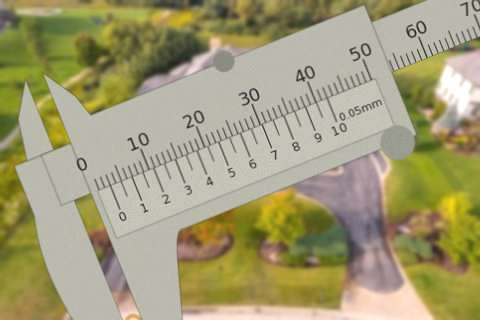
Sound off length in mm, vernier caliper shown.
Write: 3.0 mm
